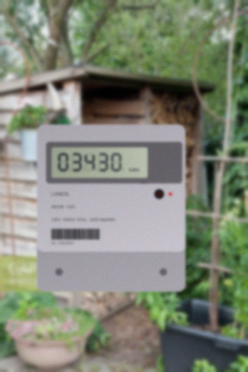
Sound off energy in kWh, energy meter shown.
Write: 3430 kWh
